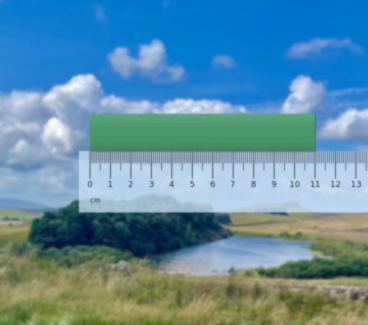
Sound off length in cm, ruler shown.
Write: 11 cm
